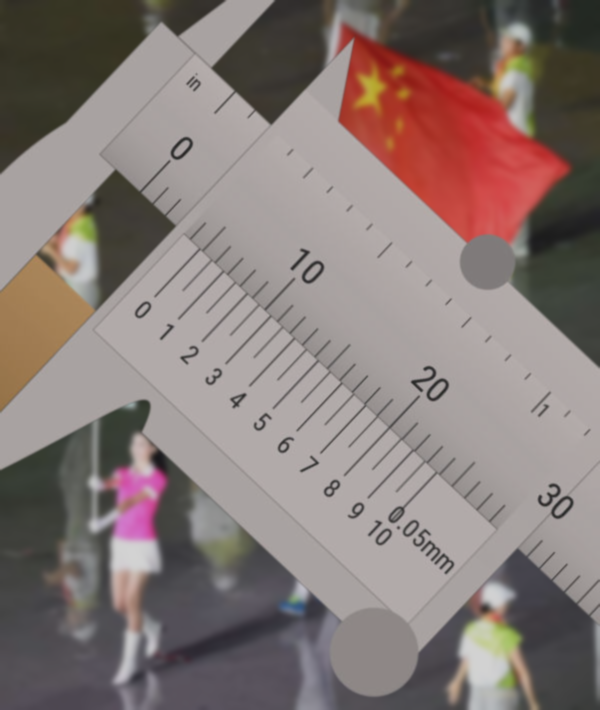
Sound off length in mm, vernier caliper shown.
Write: 4.8 mm
